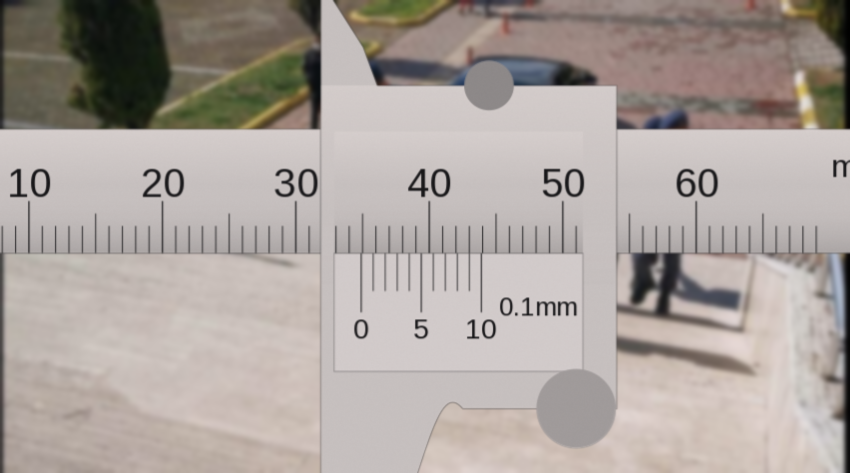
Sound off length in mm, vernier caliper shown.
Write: 34.9 mm
